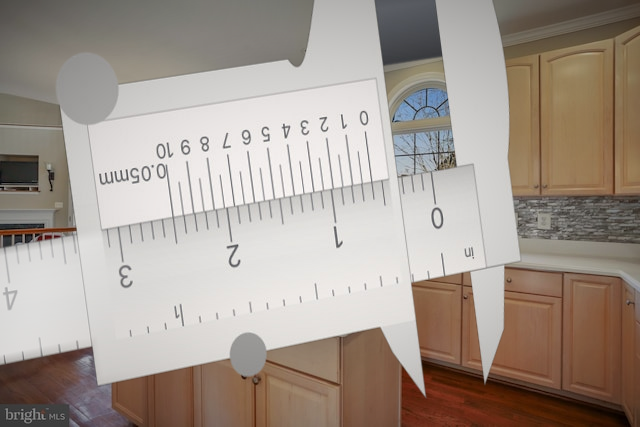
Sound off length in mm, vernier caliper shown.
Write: 6.0 mm
